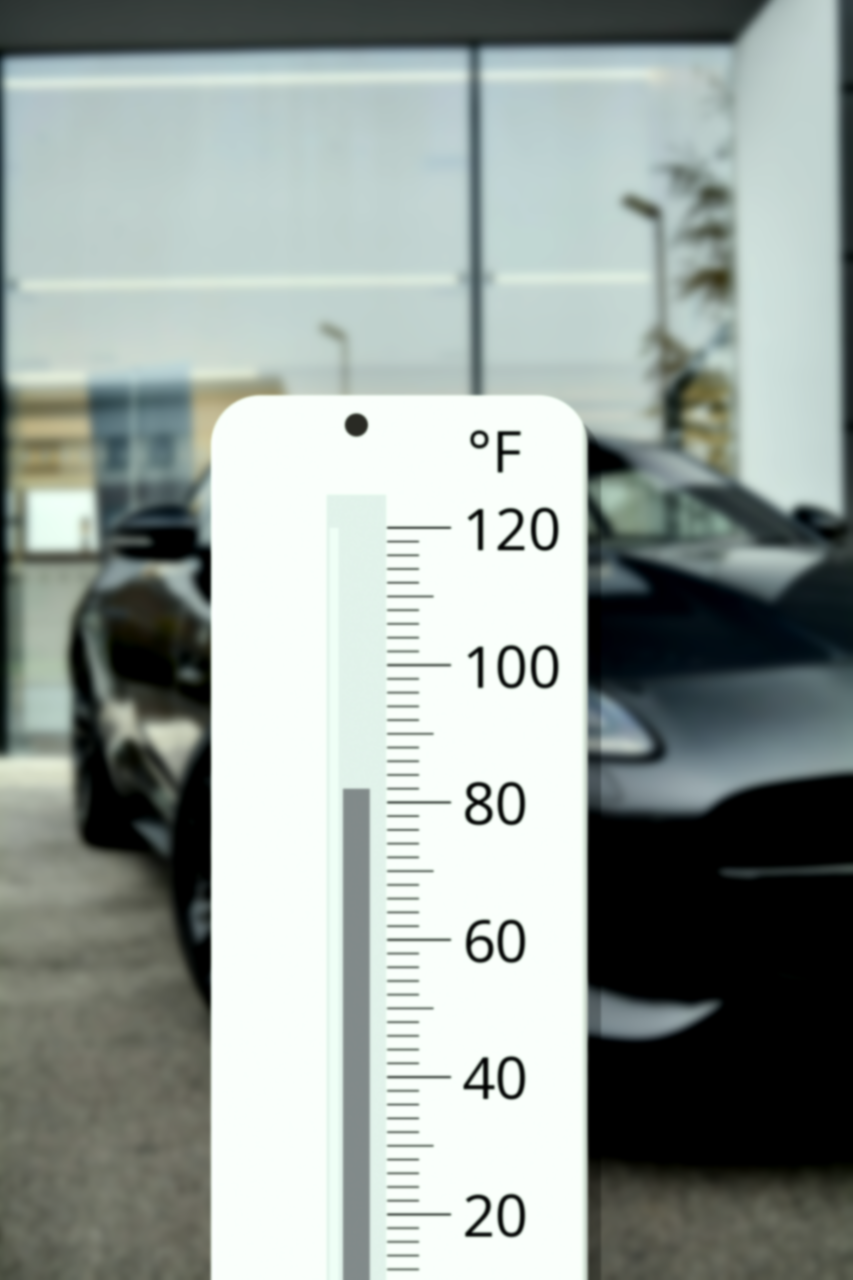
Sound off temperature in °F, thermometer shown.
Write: 82 °F
